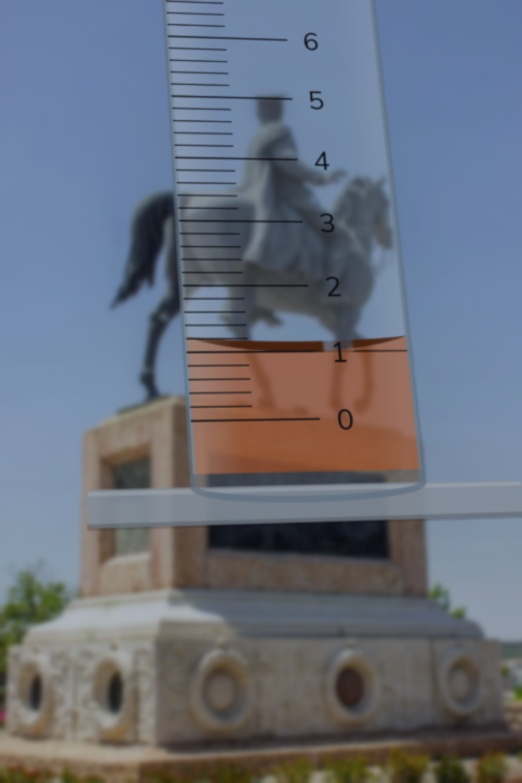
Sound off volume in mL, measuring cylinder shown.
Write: 1 mL
